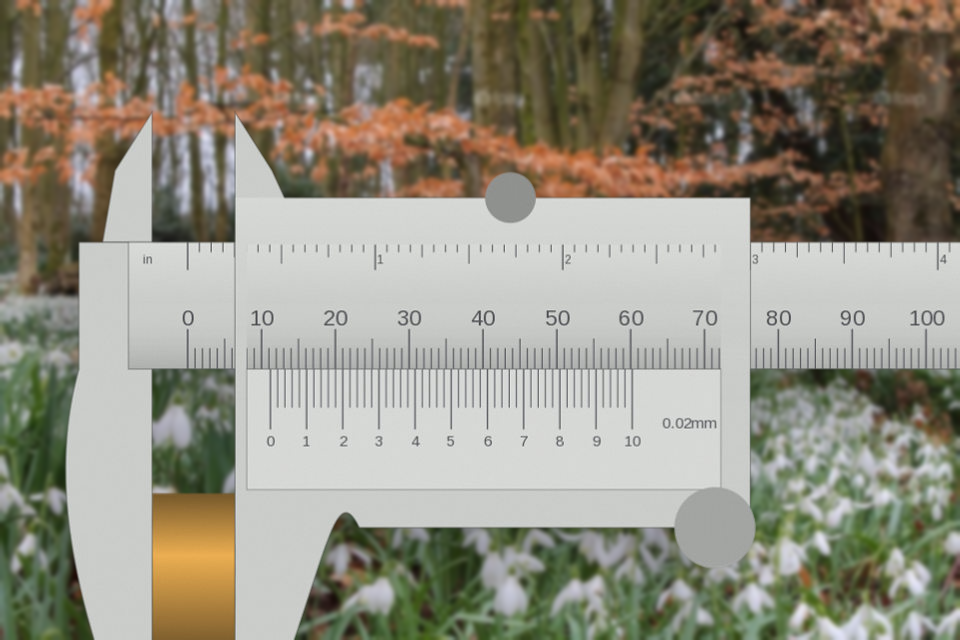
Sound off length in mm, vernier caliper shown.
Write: 11.2 mm
